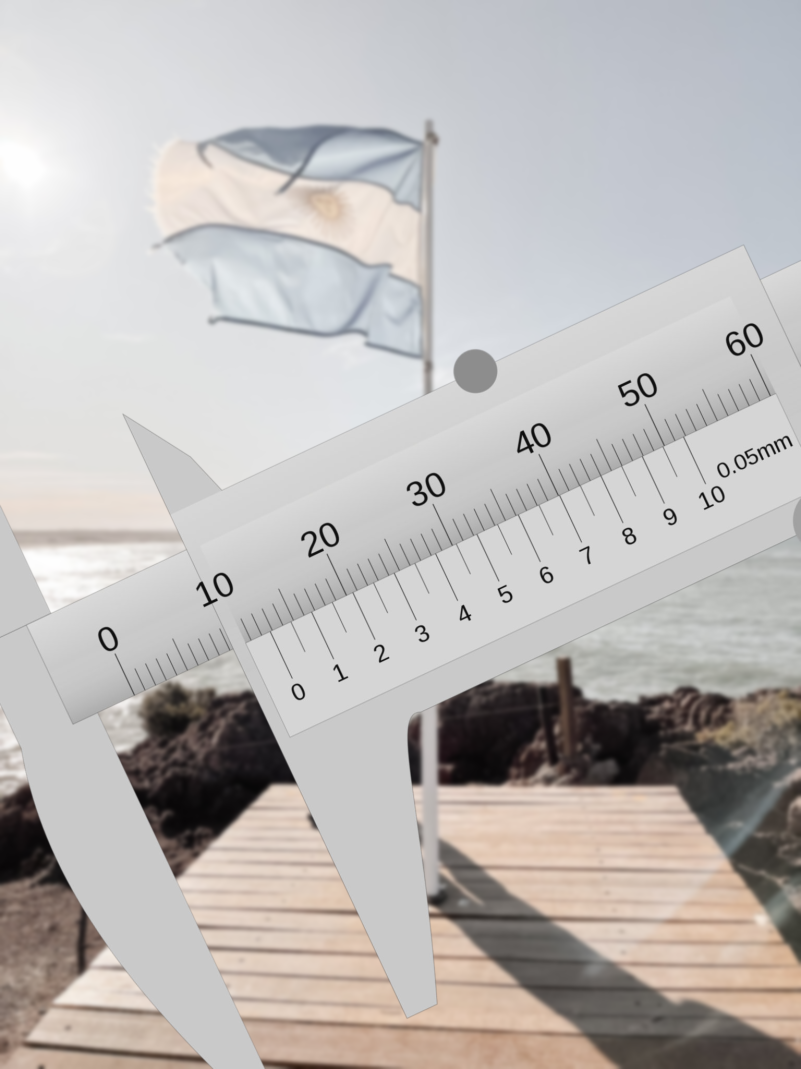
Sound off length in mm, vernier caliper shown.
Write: 12.8 mm
